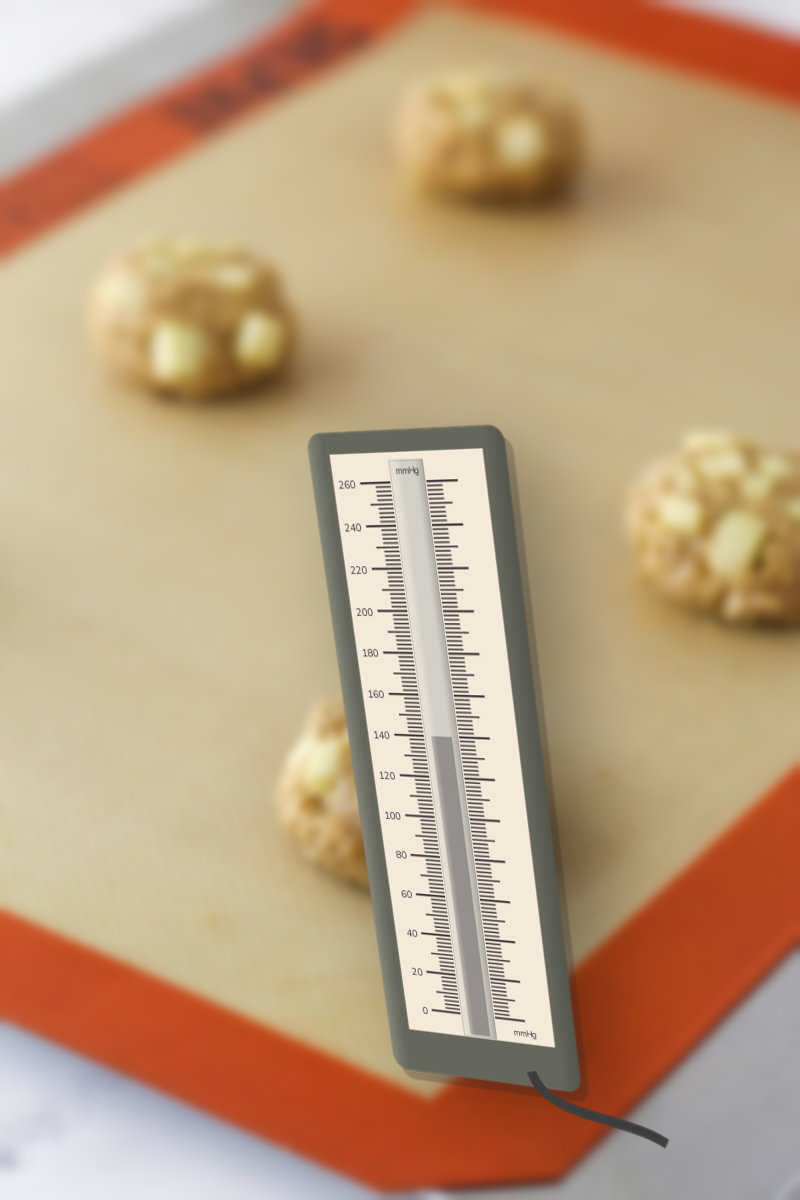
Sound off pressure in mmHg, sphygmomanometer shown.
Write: 140 mmHg
